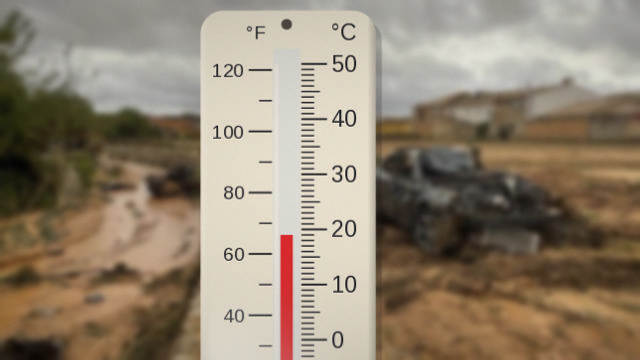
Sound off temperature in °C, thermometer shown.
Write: 19 °C
